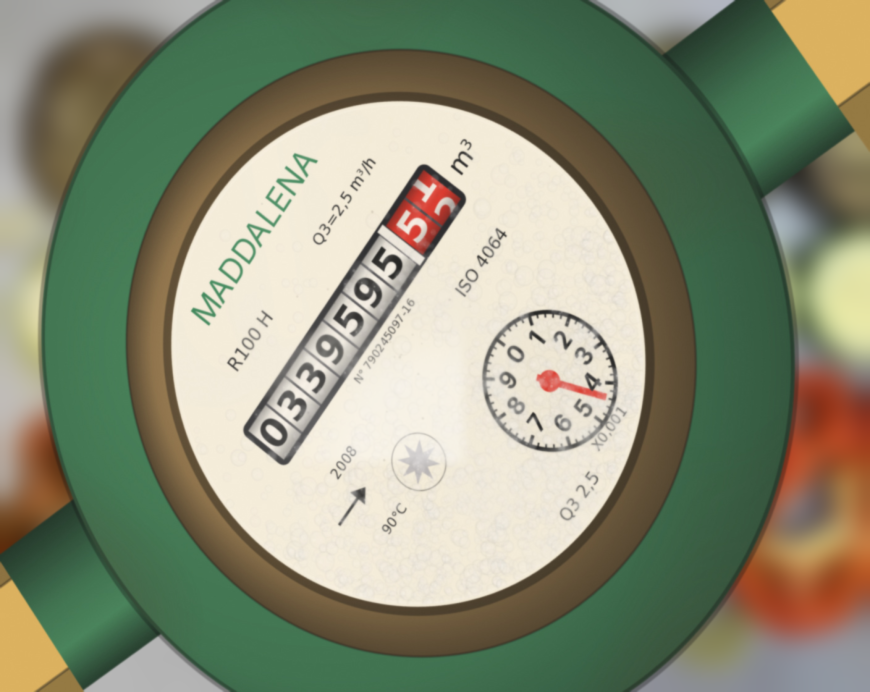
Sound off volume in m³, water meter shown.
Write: 339595.514 m³
